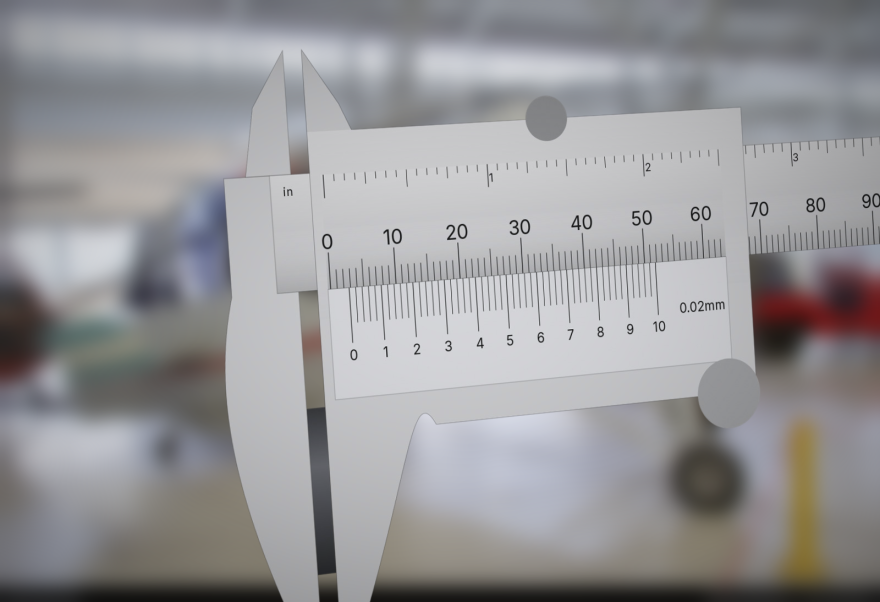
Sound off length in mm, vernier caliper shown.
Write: 2.8 mm
